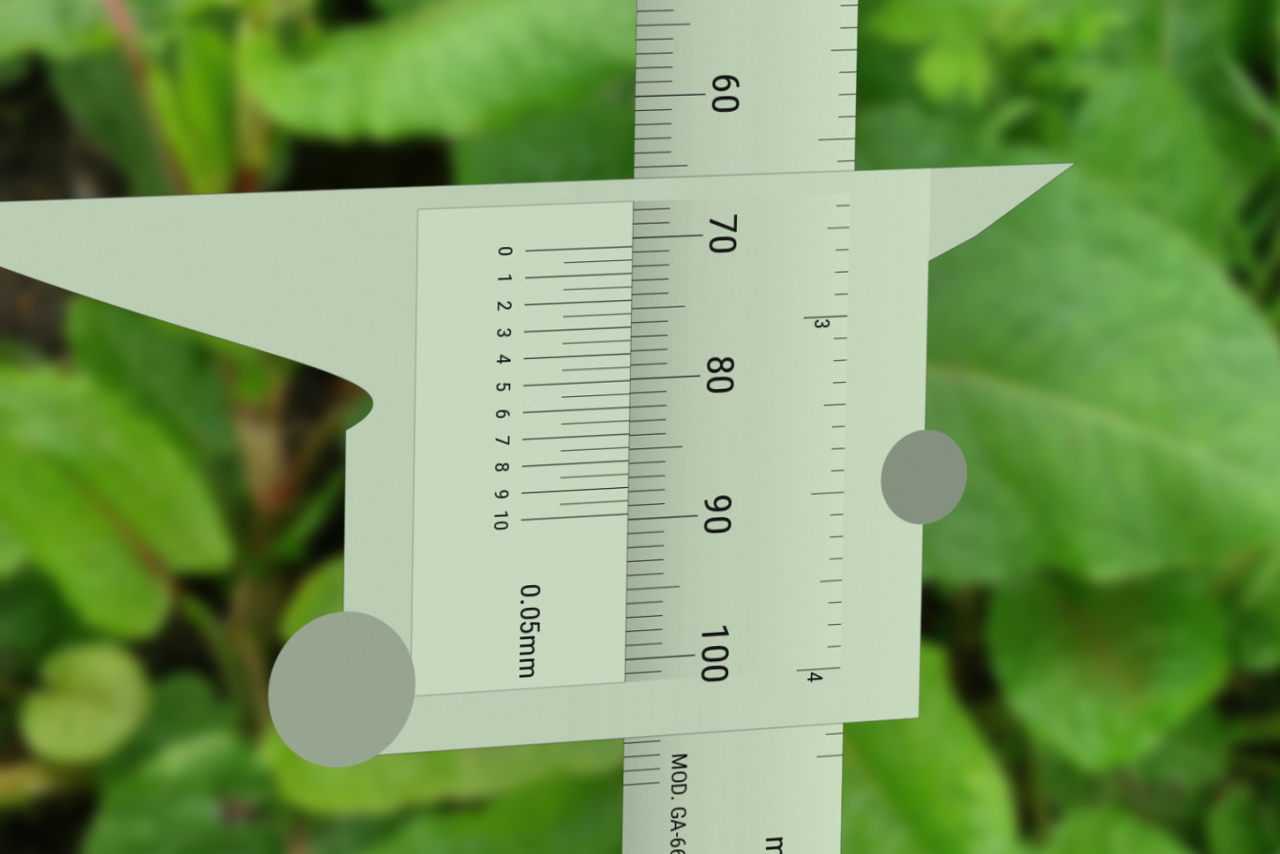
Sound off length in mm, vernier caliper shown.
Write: 70.6 mm
